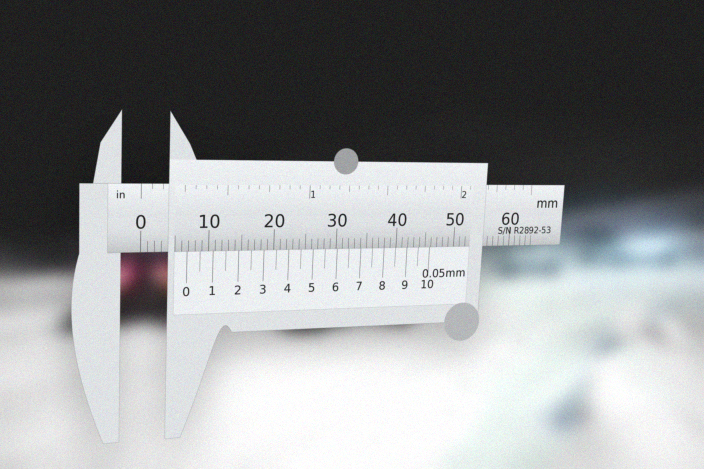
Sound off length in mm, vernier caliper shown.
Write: 6.8 mm
